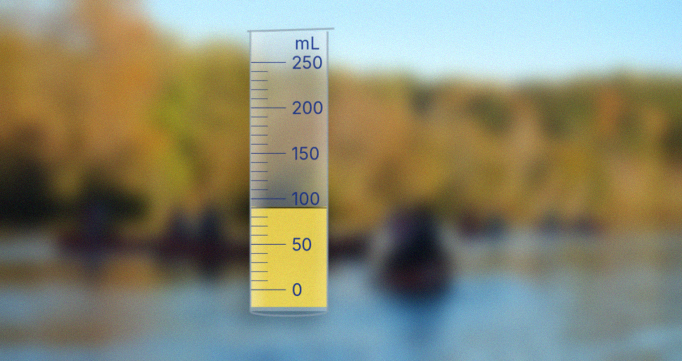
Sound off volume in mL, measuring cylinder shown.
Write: 90 mL
